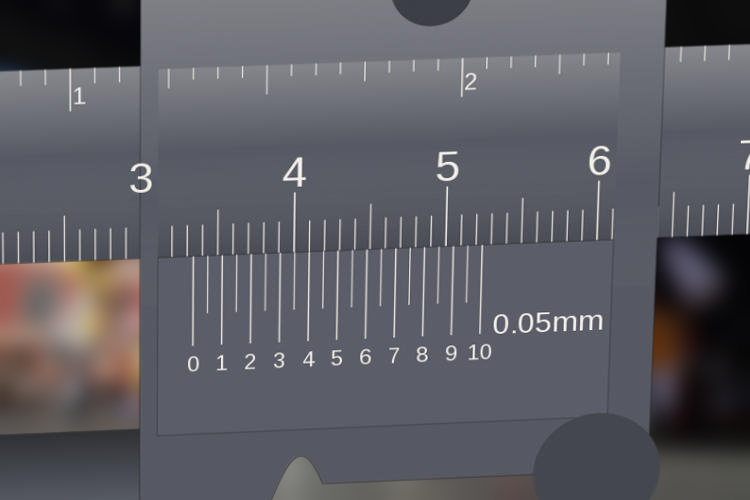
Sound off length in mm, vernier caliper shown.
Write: 33.4 mm
